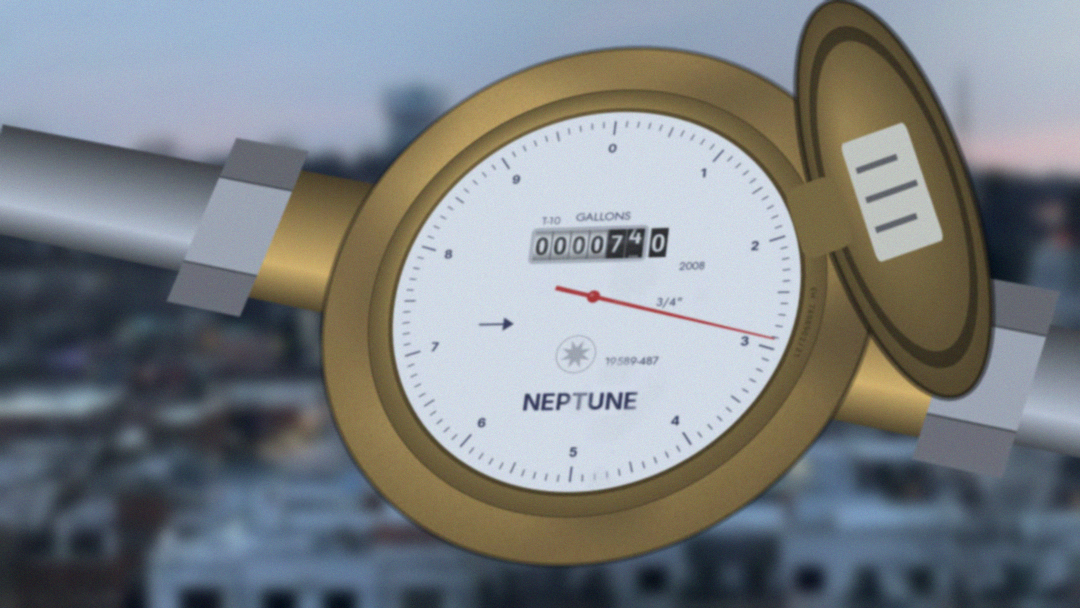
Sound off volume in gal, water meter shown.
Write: 742.9 gal
